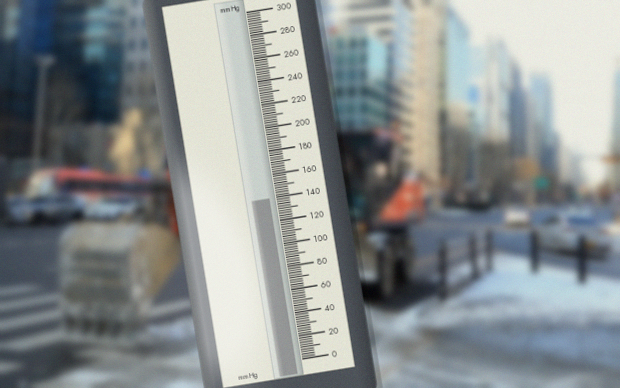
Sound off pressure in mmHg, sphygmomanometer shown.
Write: 140 mmHg
